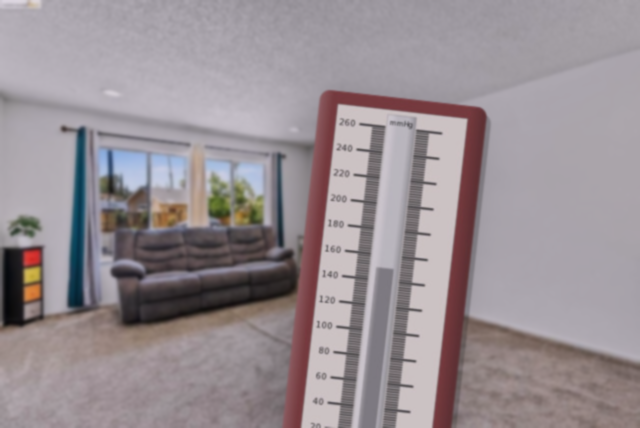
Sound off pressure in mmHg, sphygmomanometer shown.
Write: 150 mmHg
